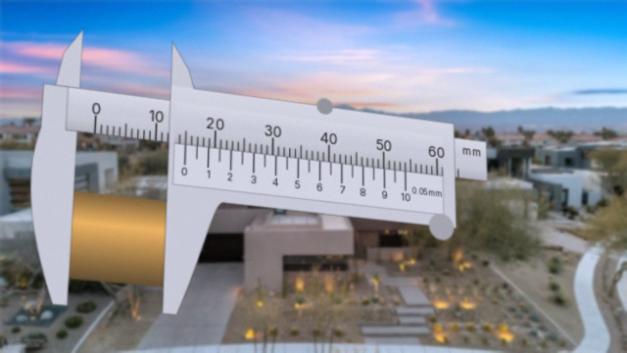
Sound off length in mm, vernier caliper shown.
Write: 15.0 mm
